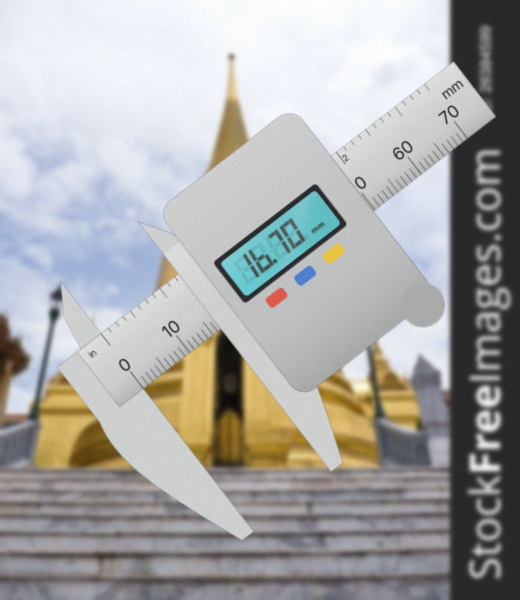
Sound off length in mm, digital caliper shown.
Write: 16.70 mm
